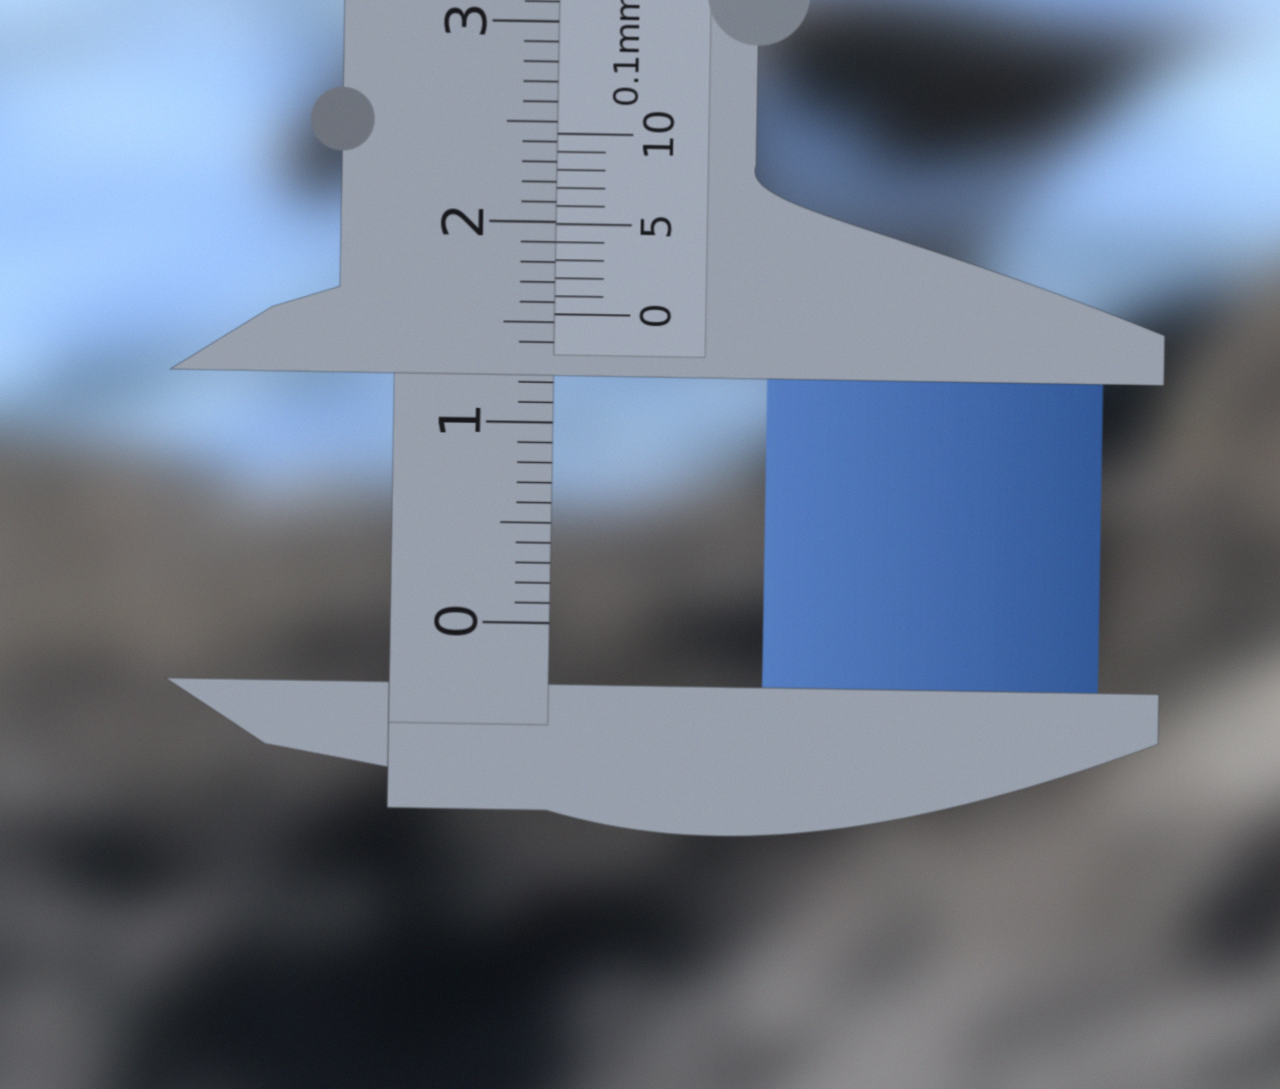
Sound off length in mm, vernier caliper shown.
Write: 15.4 mm
